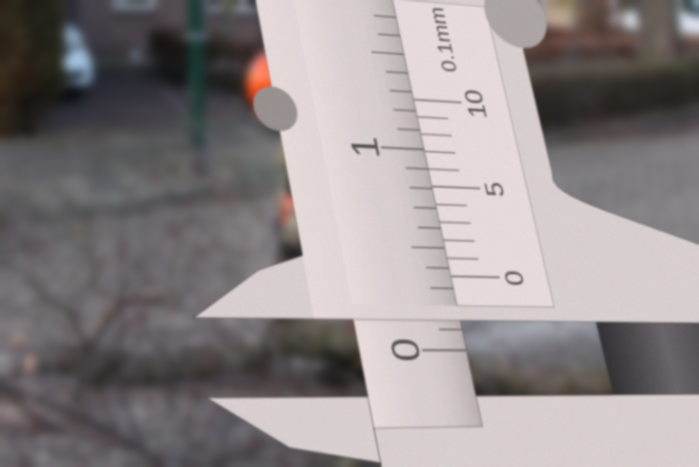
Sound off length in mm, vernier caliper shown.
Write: 3.6 mm
